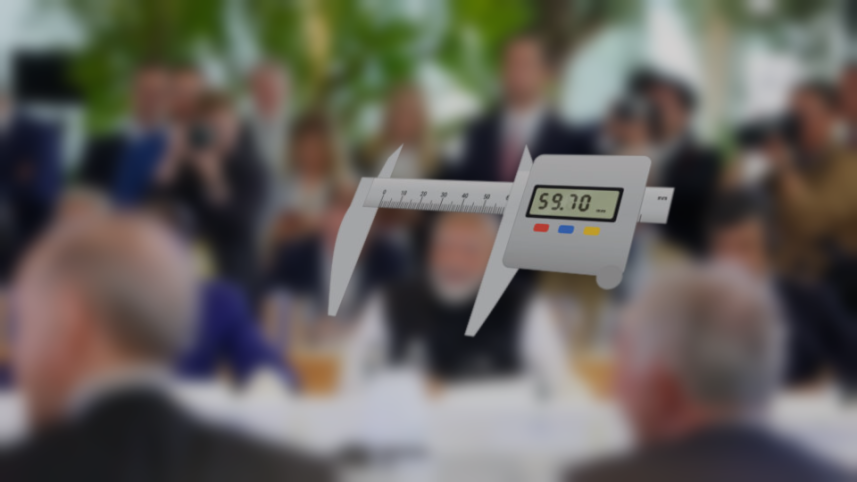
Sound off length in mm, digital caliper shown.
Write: 59.70 mm
